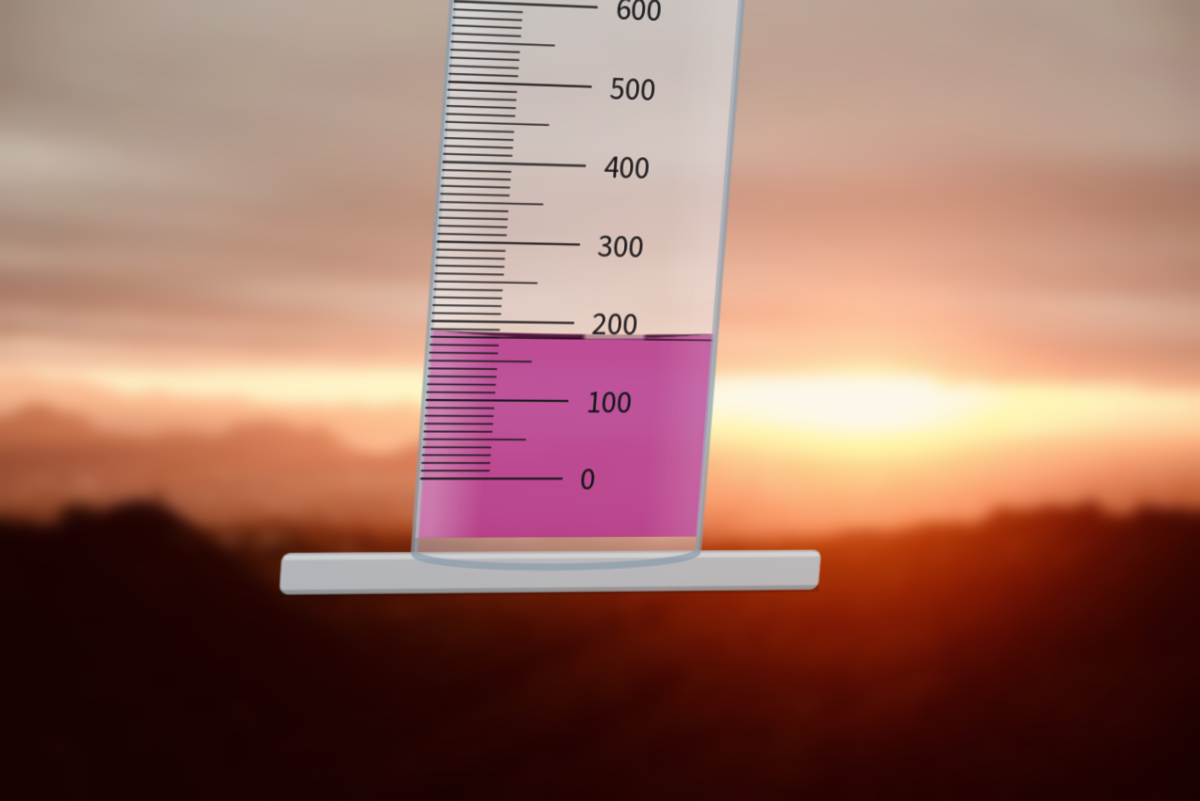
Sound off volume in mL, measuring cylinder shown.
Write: 180 mL
